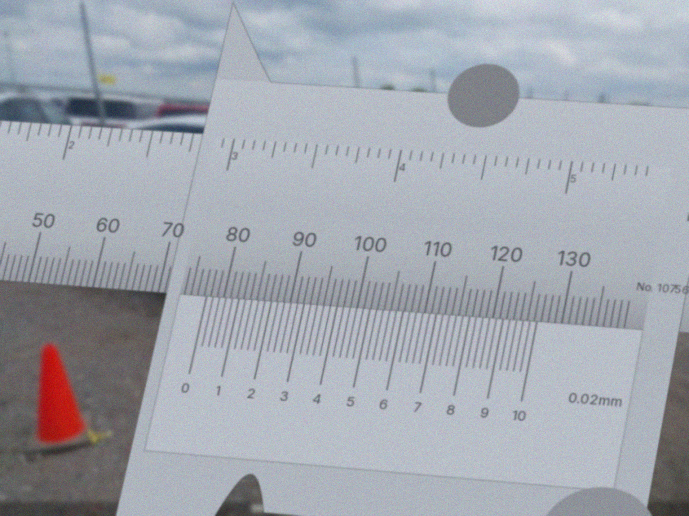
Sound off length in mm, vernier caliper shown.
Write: 77.4 mm
